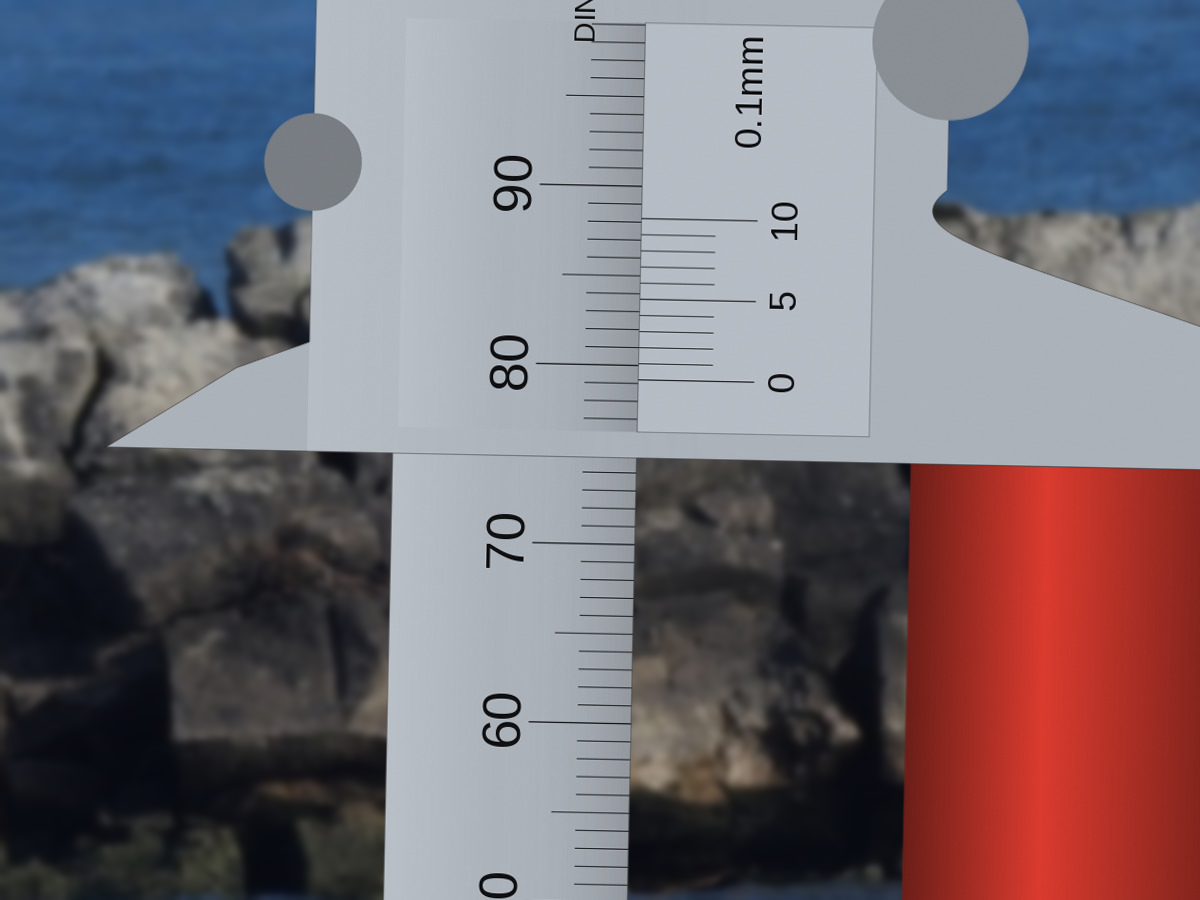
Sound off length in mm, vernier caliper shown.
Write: 79.2 mm
